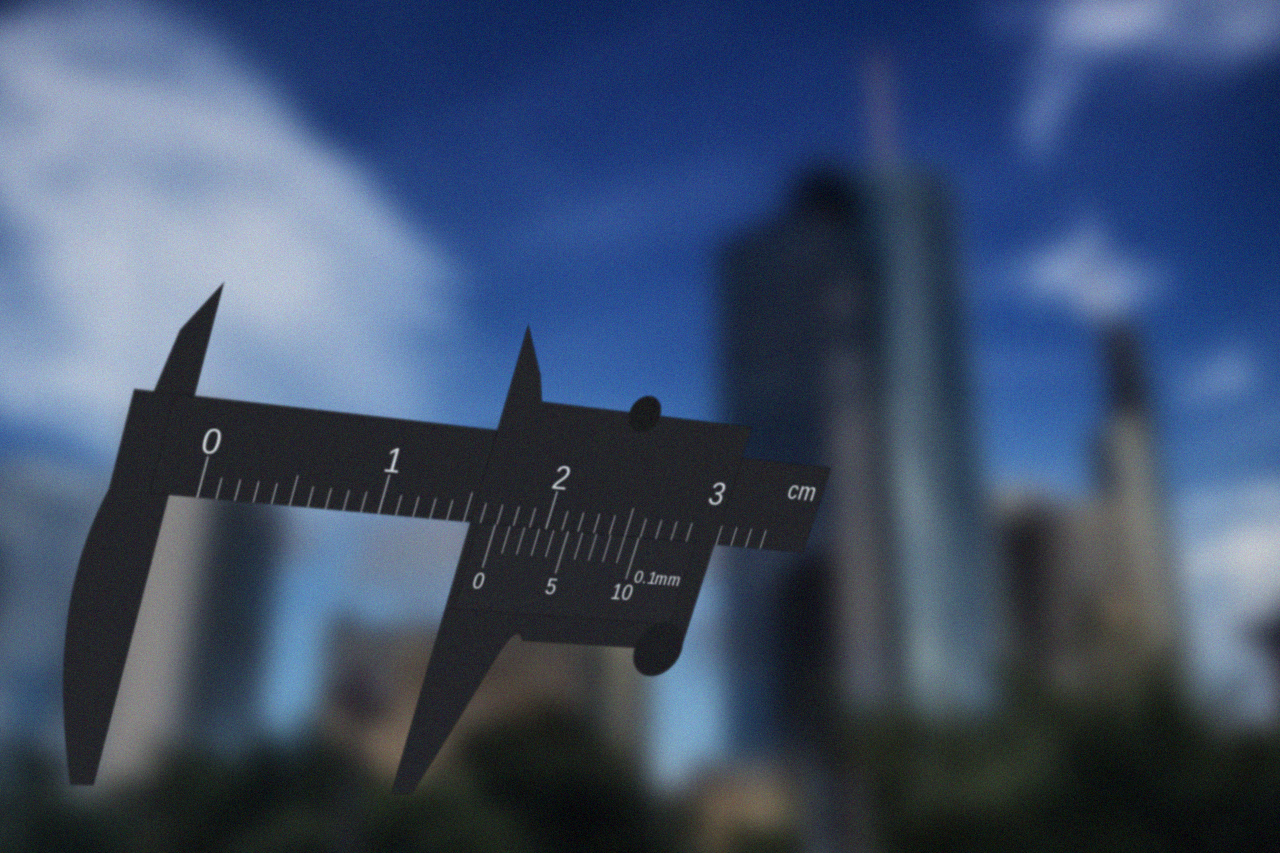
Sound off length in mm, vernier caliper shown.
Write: 16.9 mm
